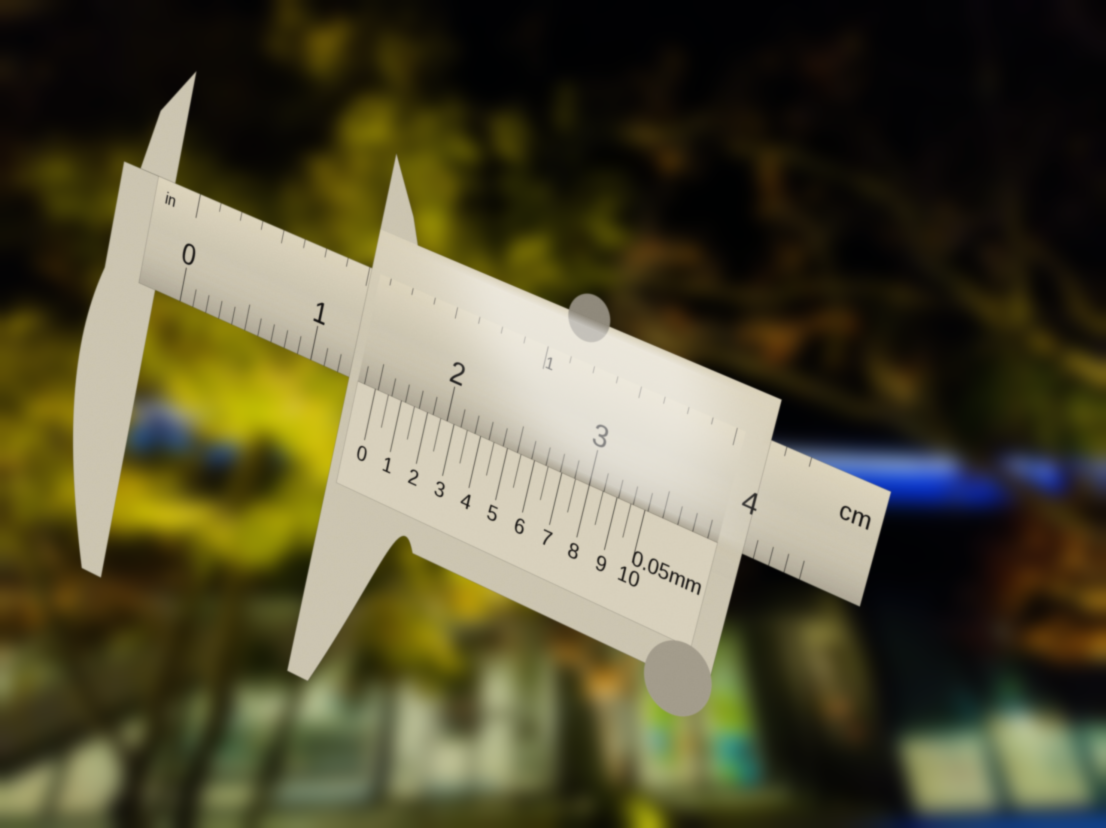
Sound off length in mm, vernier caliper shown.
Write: 14.8 mm
